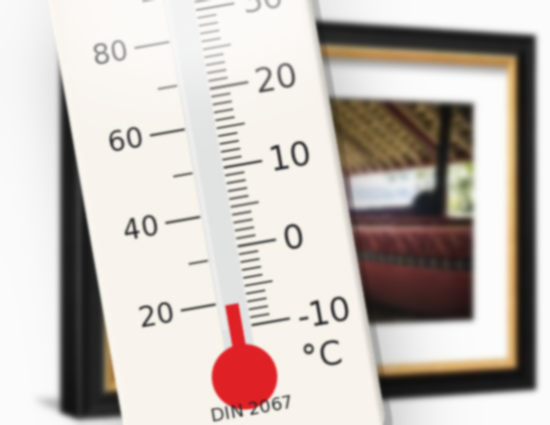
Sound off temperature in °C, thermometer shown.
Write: -7 °C
